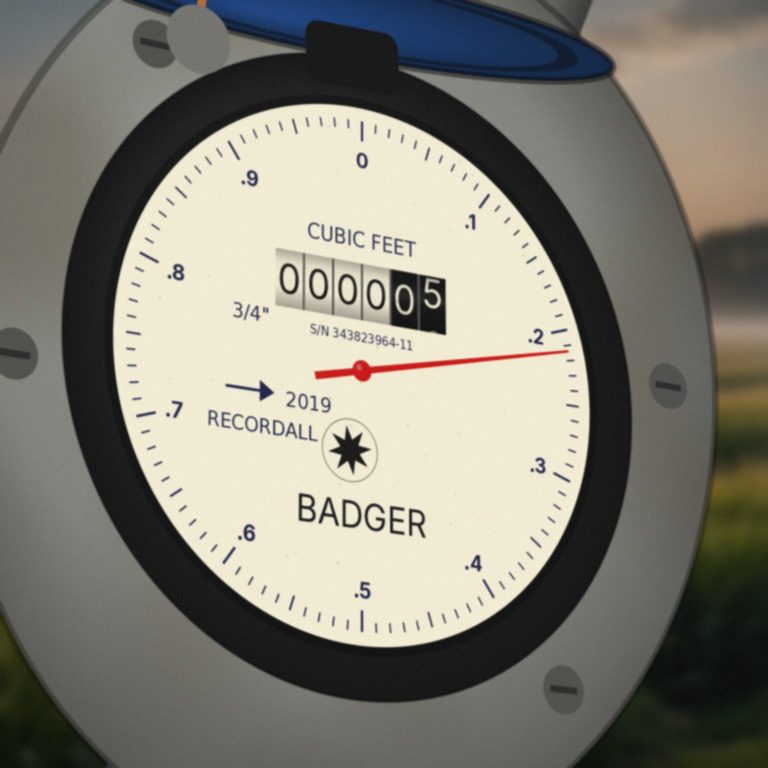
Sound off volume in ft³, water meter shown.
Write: 5.21 ft³
